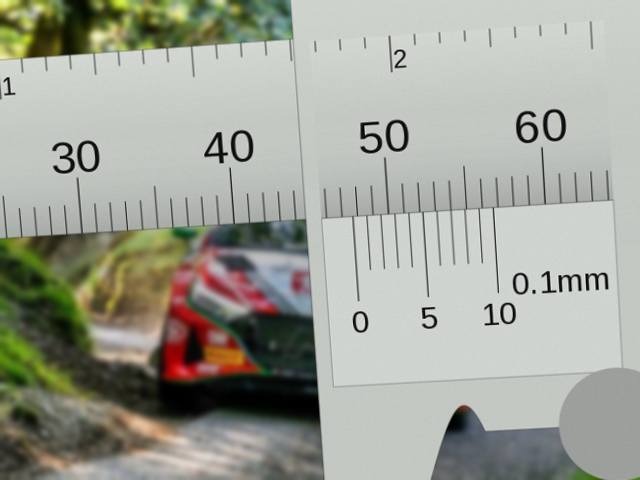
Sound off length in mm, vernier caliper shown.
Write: 47.7 mm
